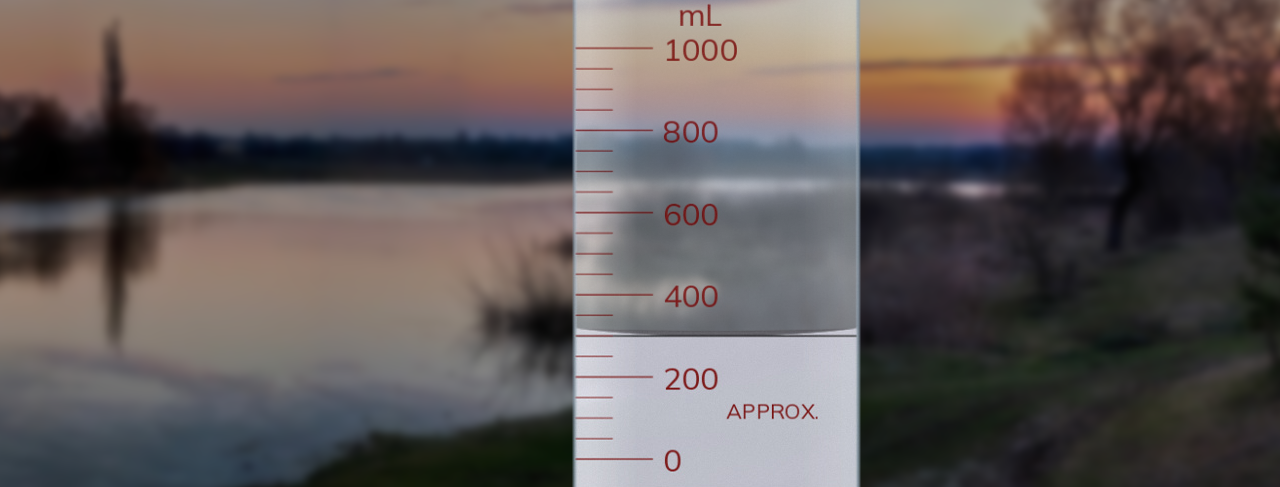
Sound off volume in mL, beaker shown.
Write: 300 mL
